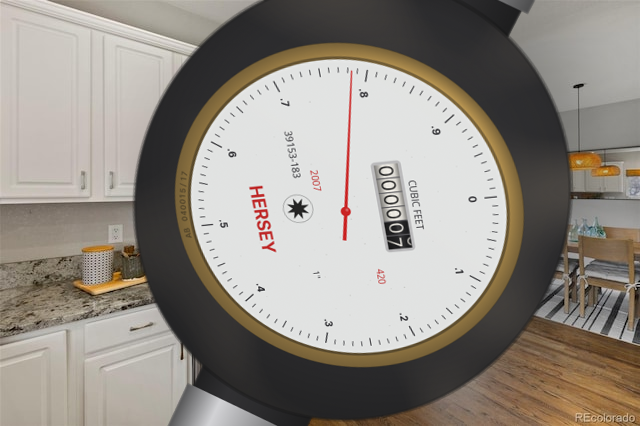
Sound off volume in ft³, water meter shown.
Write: 6.78 ft³
